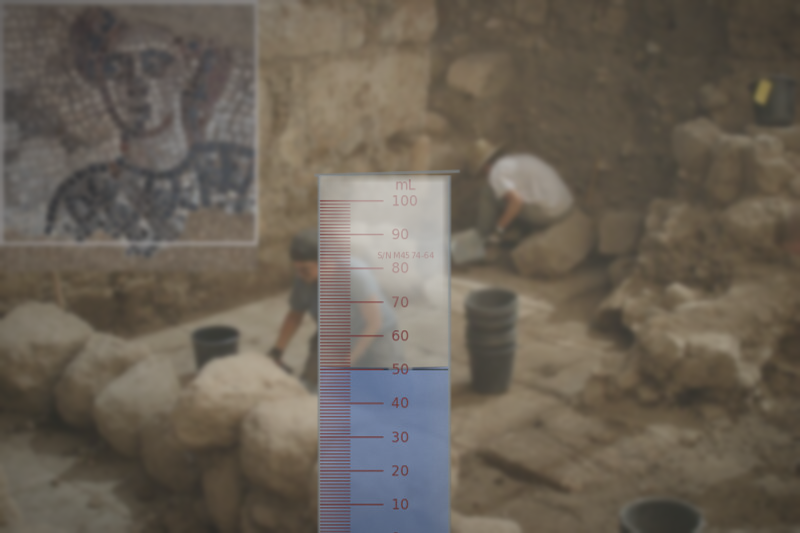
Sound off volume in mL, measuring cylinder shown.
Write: 50 mL
